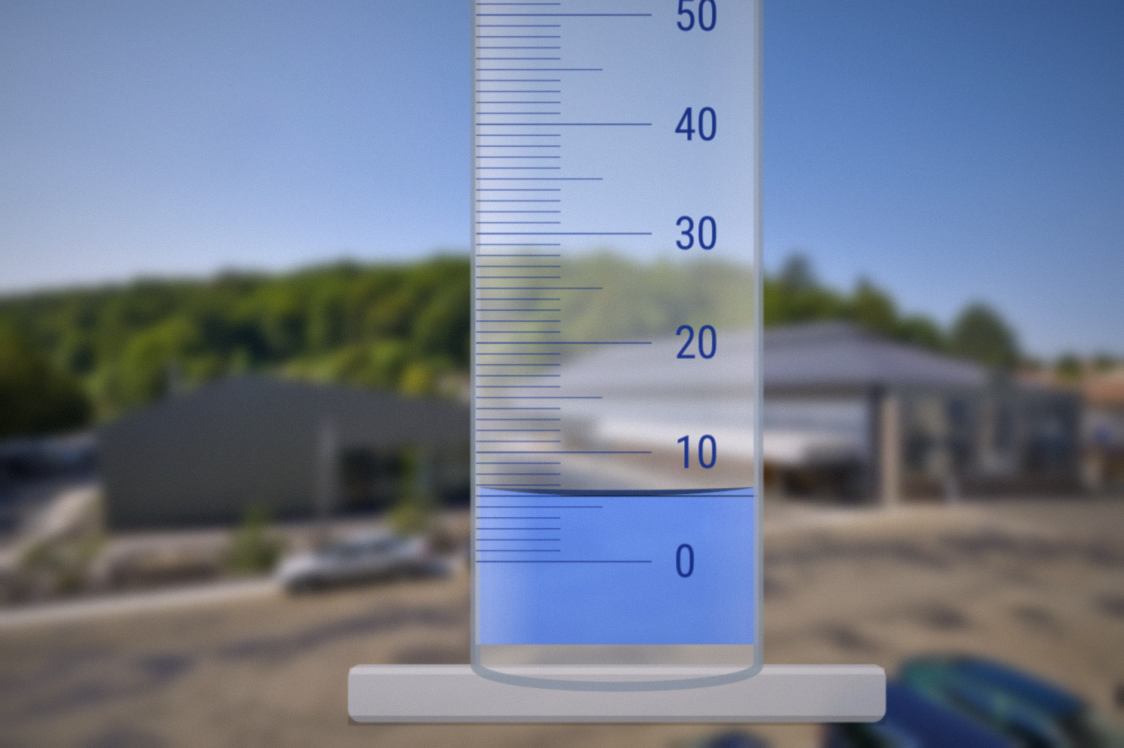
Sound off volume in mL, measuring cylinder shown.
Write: 6 mL
